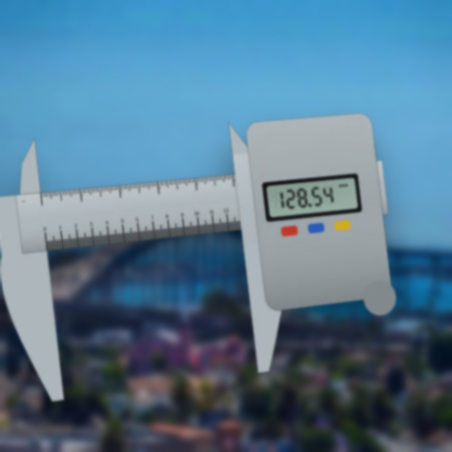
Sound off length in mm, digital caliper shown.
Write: 128.54 mm
